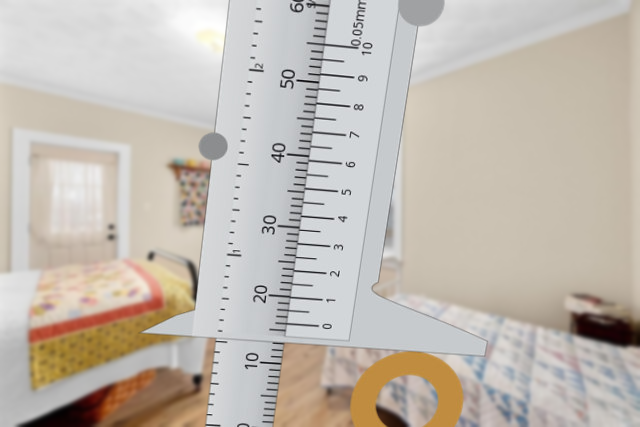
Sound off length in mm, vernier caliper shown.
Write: 16.0 mm
